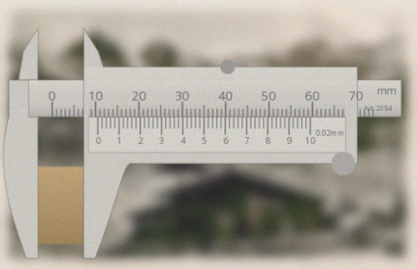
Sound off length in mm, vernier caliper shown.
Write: 10.5 mm
